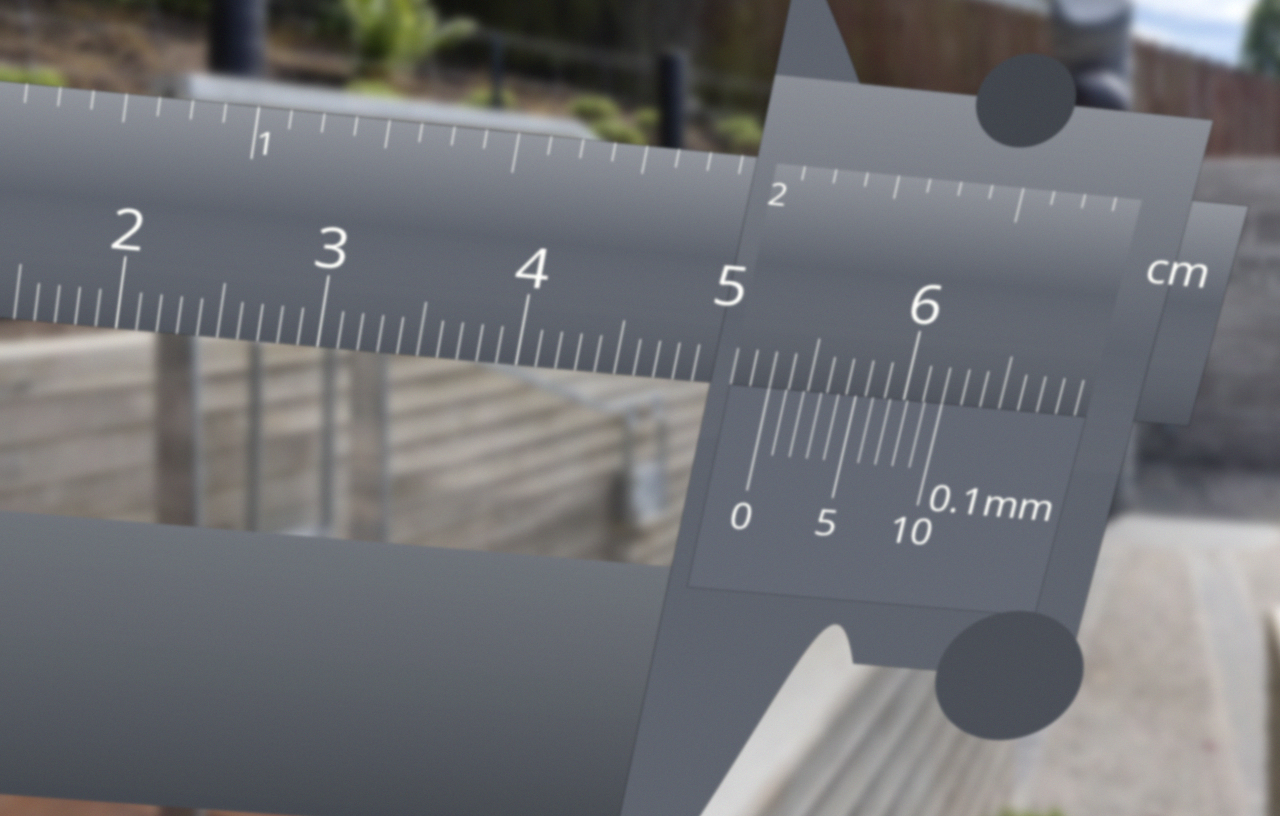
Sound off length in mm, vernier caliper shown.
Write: 53.0 mm
